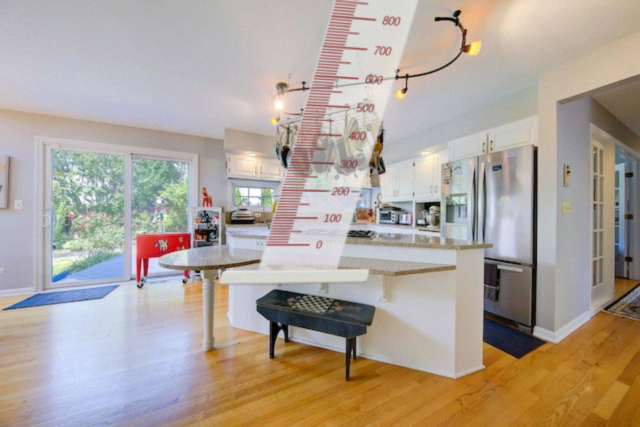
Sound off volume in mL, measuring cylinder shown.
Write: 200 mL
